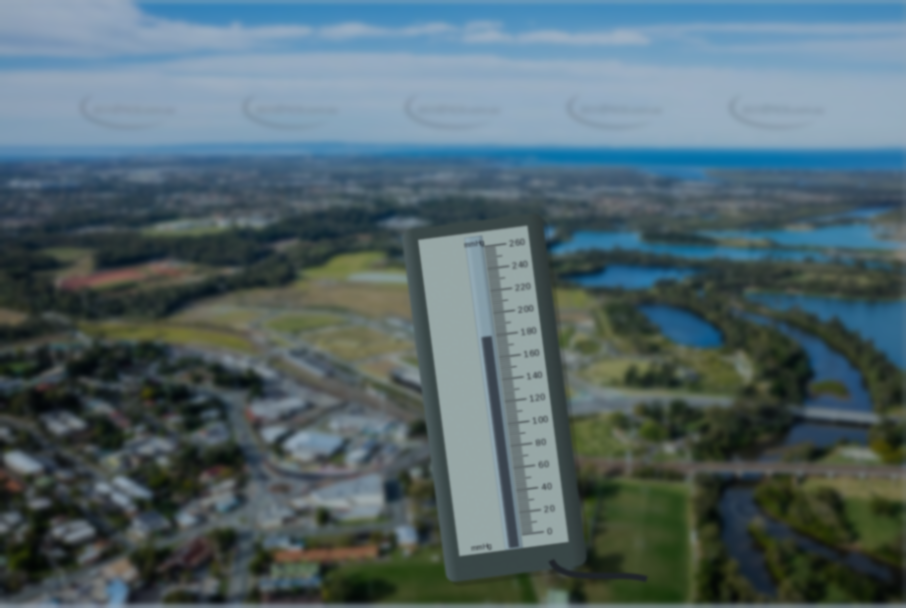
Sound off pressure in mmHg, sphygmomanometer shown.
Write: 180 mmHg
